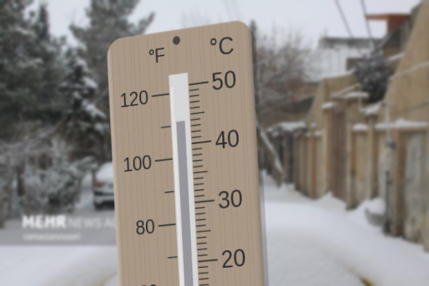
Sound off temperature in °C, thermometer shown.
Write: 44 °C
